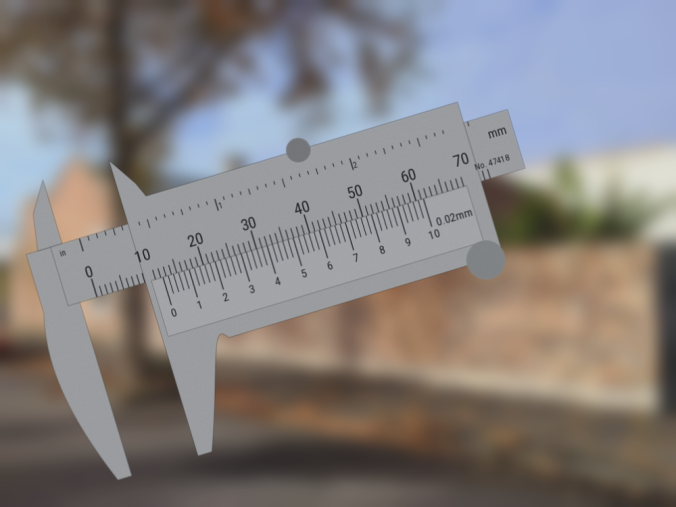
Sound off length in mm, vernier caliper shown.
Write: 12.4 mm
